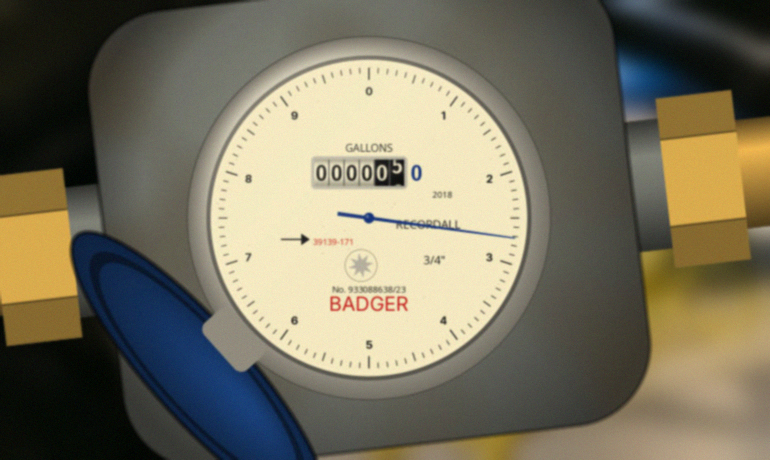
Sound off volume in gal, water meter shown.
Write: 52.7 gal
